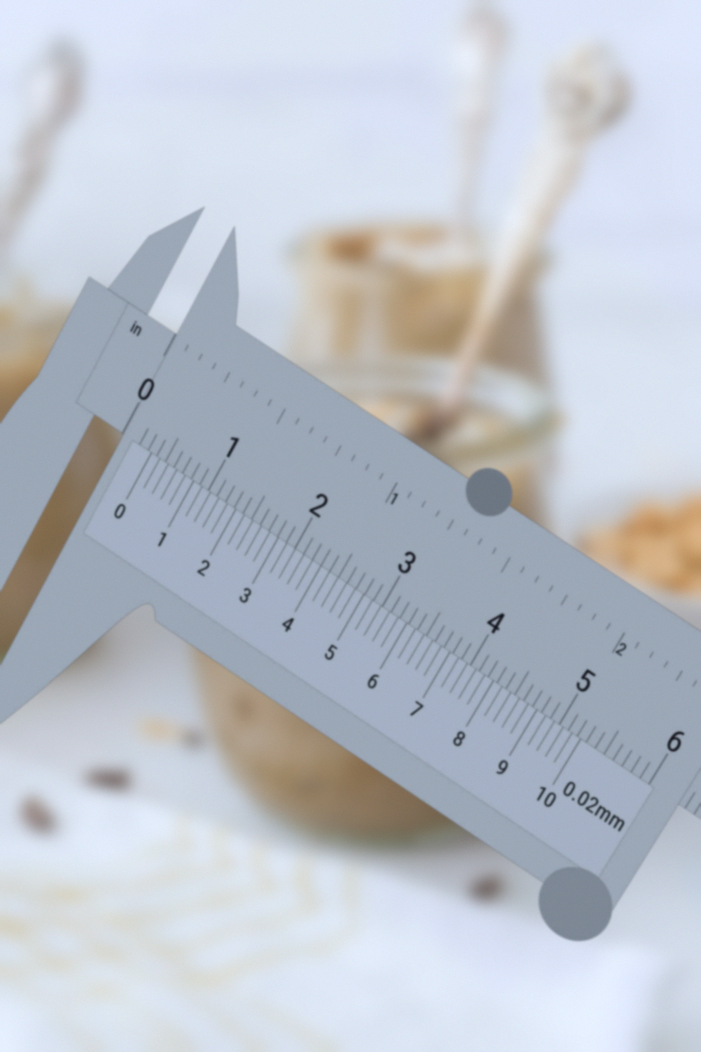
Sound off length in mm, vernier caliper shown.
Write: 3.4 mm
